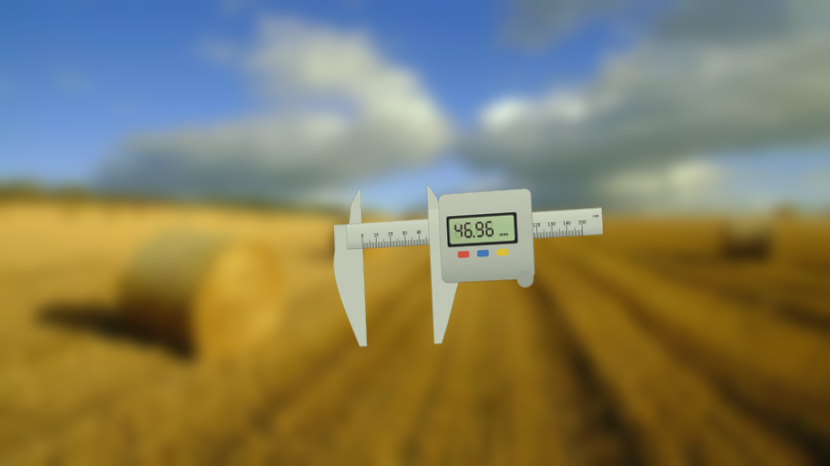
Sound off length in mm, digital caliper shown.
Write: 46.96 mm
